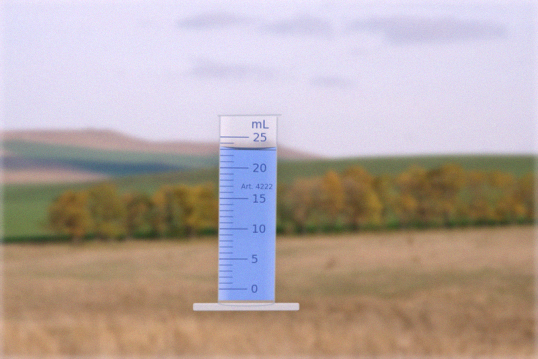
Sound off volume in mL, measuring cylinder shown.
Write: 23 mL
